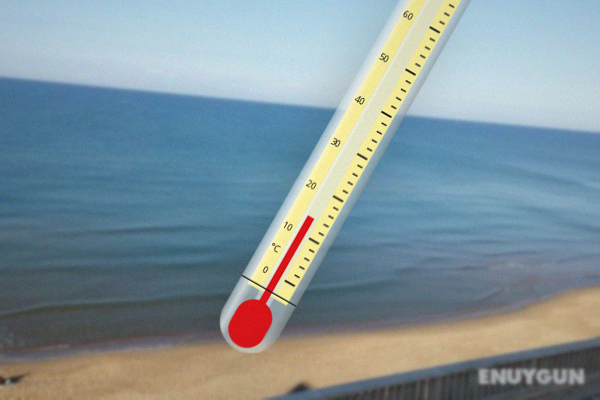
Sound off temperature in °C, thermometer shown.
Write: 14 °C
